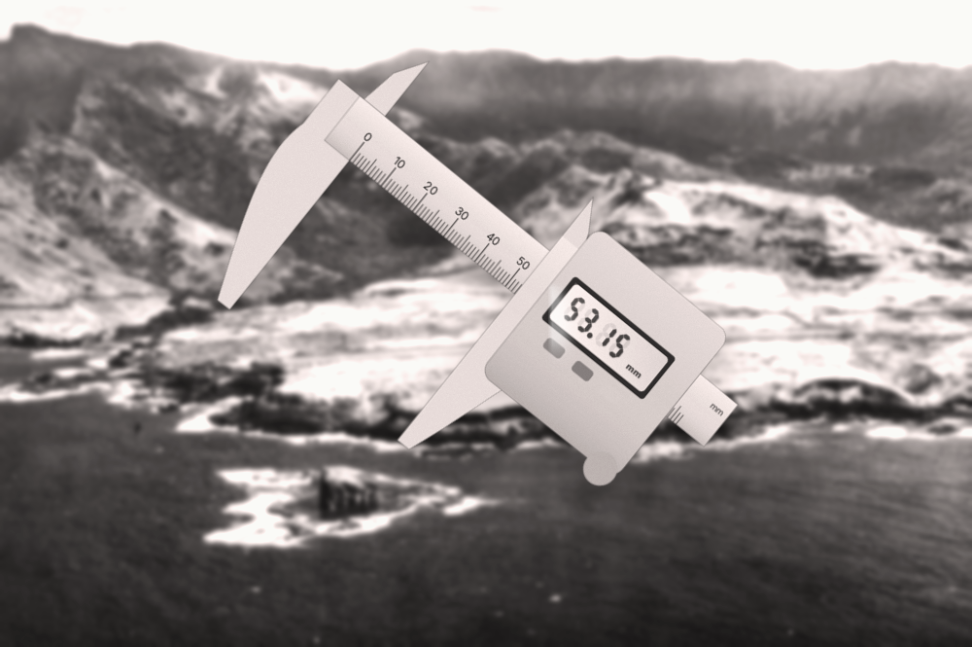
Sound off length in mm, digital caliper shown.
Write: 53.15 mm
